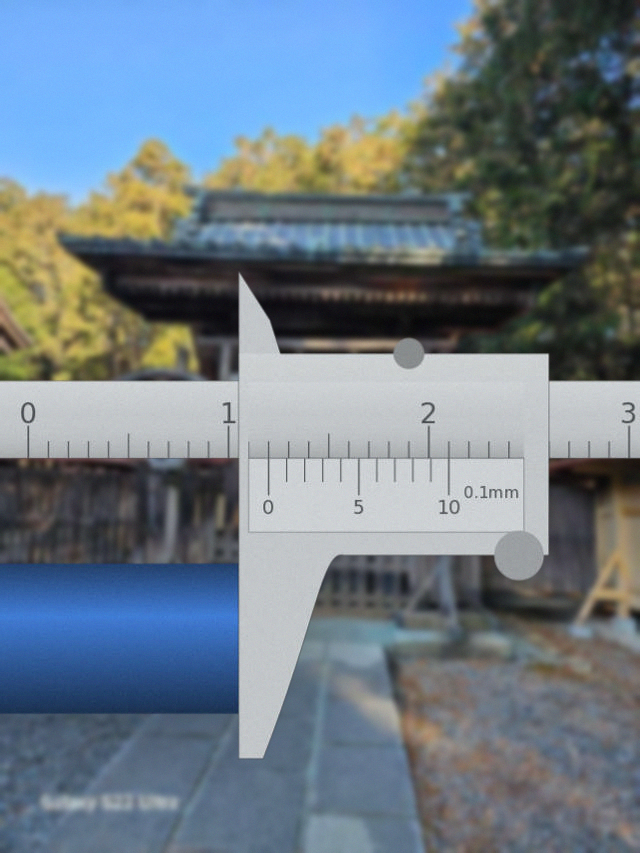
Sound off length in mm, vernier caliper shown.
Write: 12.0 mm
